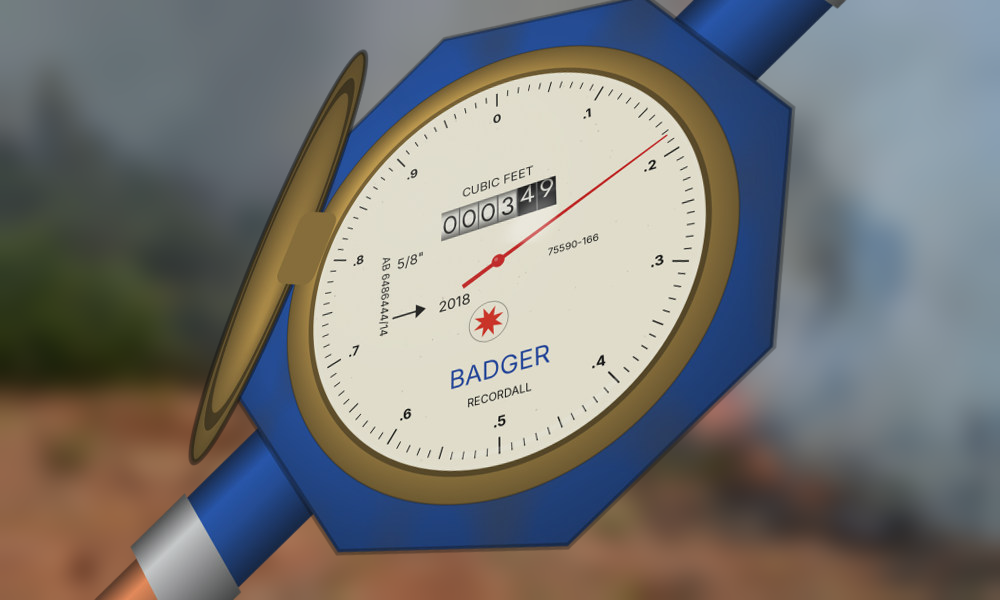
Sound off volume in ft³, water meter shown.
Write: 349.18 ft³
